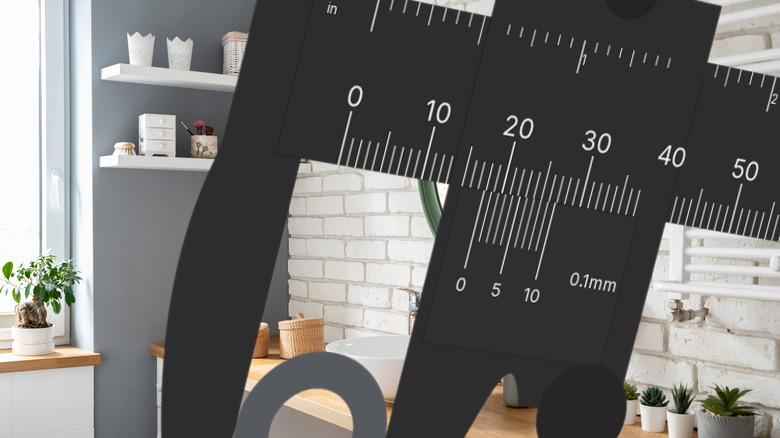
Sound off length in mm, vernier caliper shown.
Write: 17.8 mm
